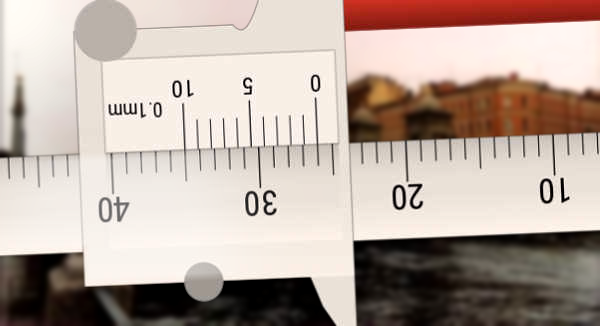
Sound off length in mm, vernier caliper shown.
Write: 26.0 mm
